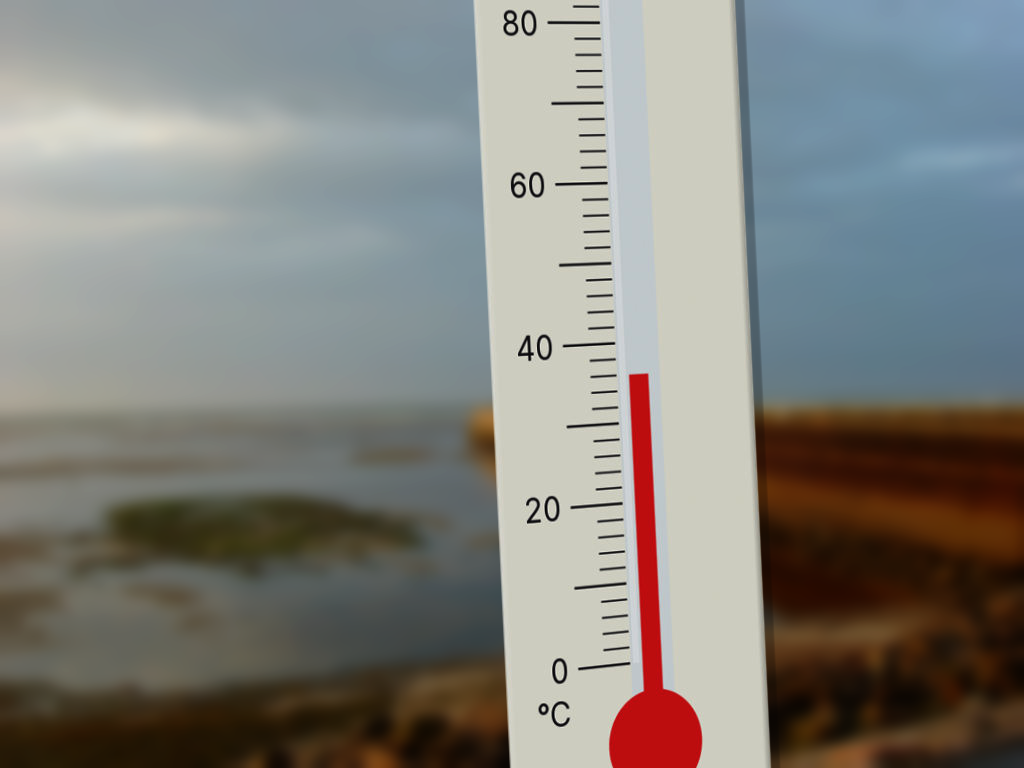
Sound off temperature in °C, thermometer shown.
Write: 36 °C
